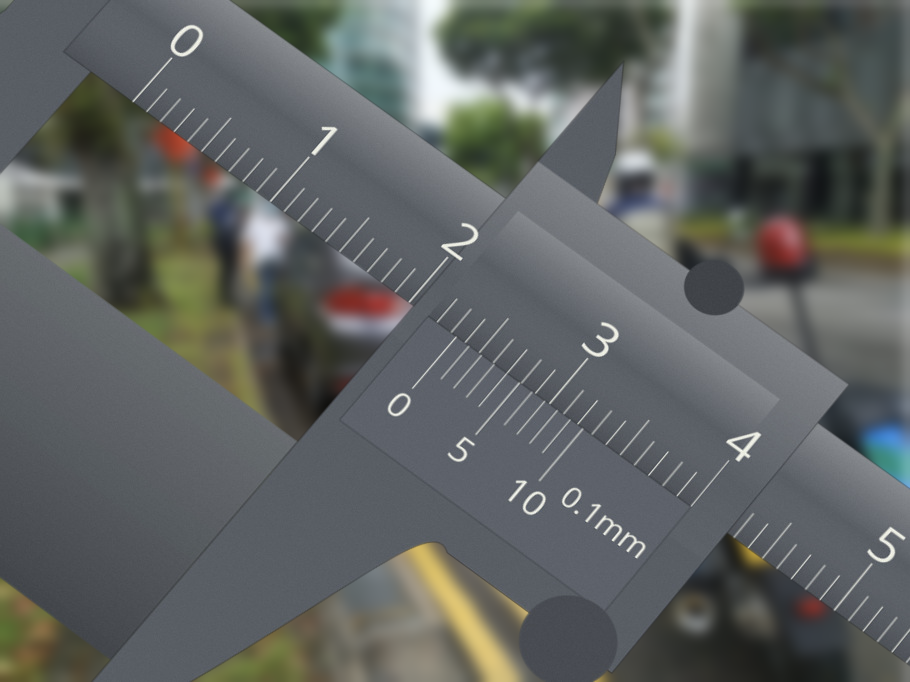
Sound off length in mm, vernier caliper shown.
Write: 23.4 mm
